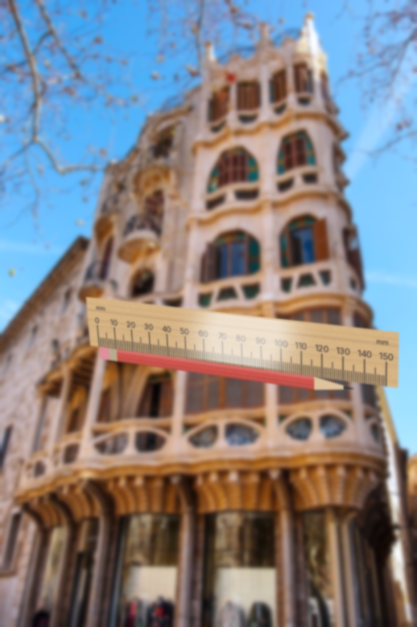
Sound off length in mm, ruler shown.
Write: 135 mm
